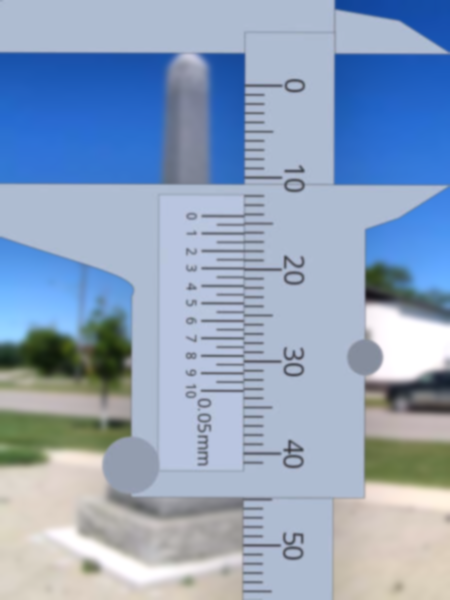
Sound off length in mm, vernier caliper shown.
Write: 14.2 mm
